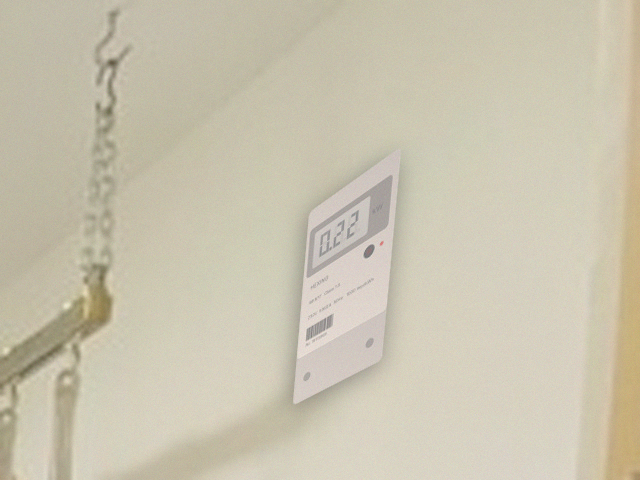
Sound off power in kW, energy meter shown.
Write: 0.22 kW
